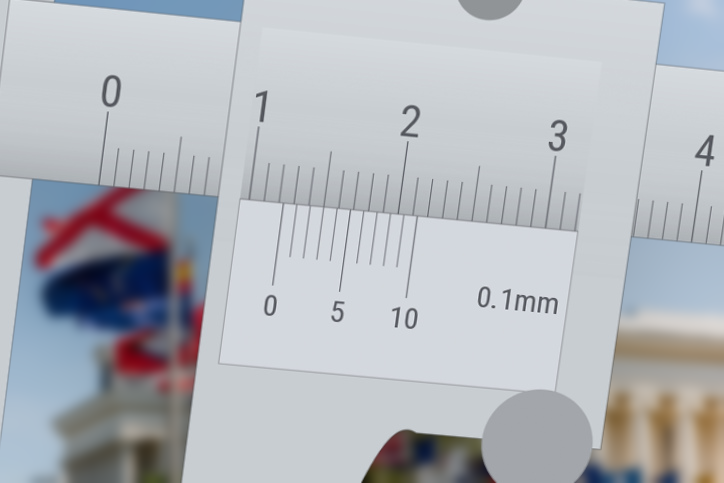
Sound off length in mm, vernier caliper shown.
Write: 12.3 mm
